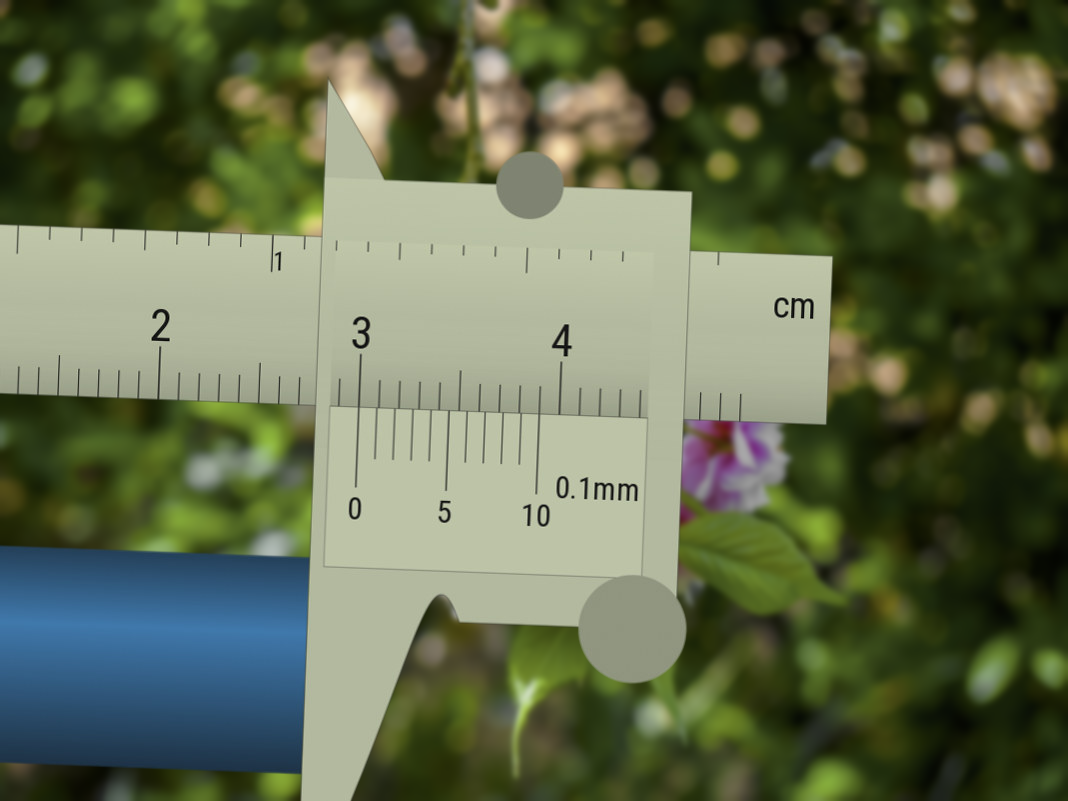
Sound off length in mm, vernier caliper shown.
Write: 30.0 mm
